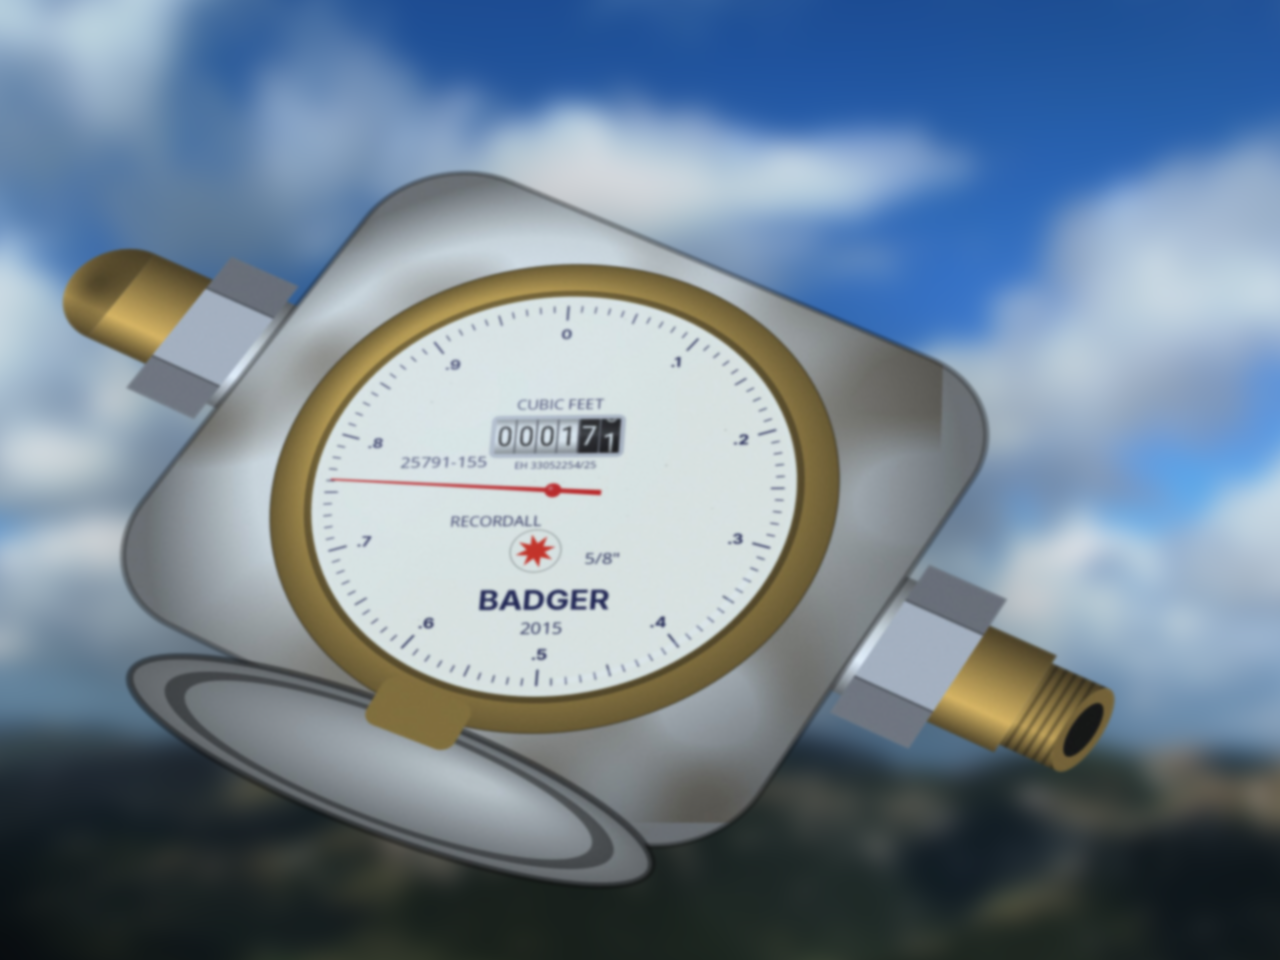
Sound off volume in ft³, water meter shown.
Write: 170.76 ft³
